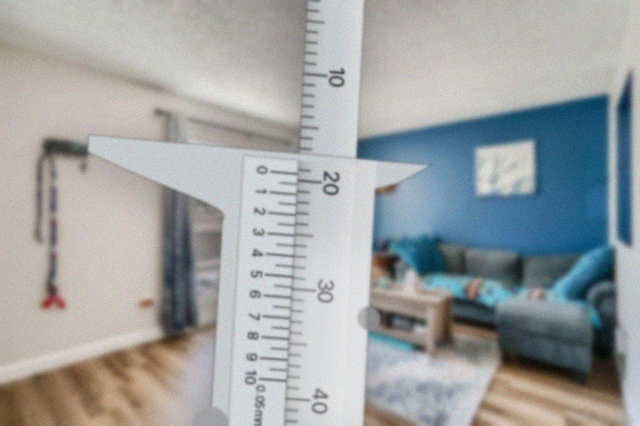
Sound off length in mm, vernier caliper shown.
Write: 19.4 mm
